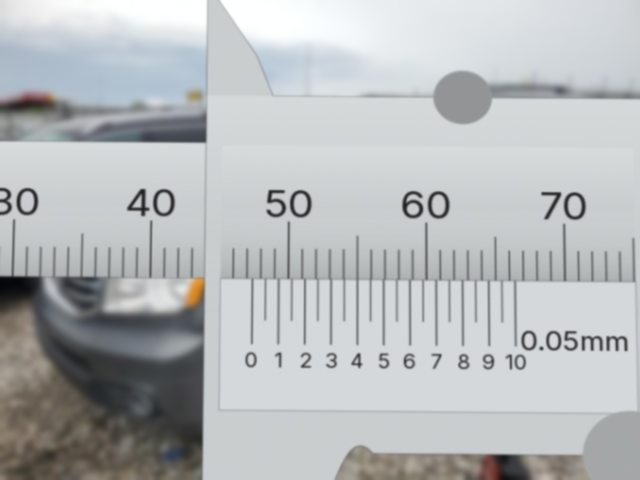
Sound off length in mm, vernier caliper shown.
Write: 47.4 mm
